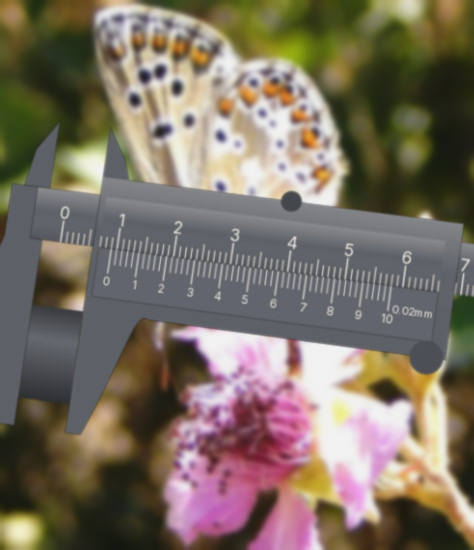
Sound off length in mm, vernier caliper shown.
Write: 9.0 mm
